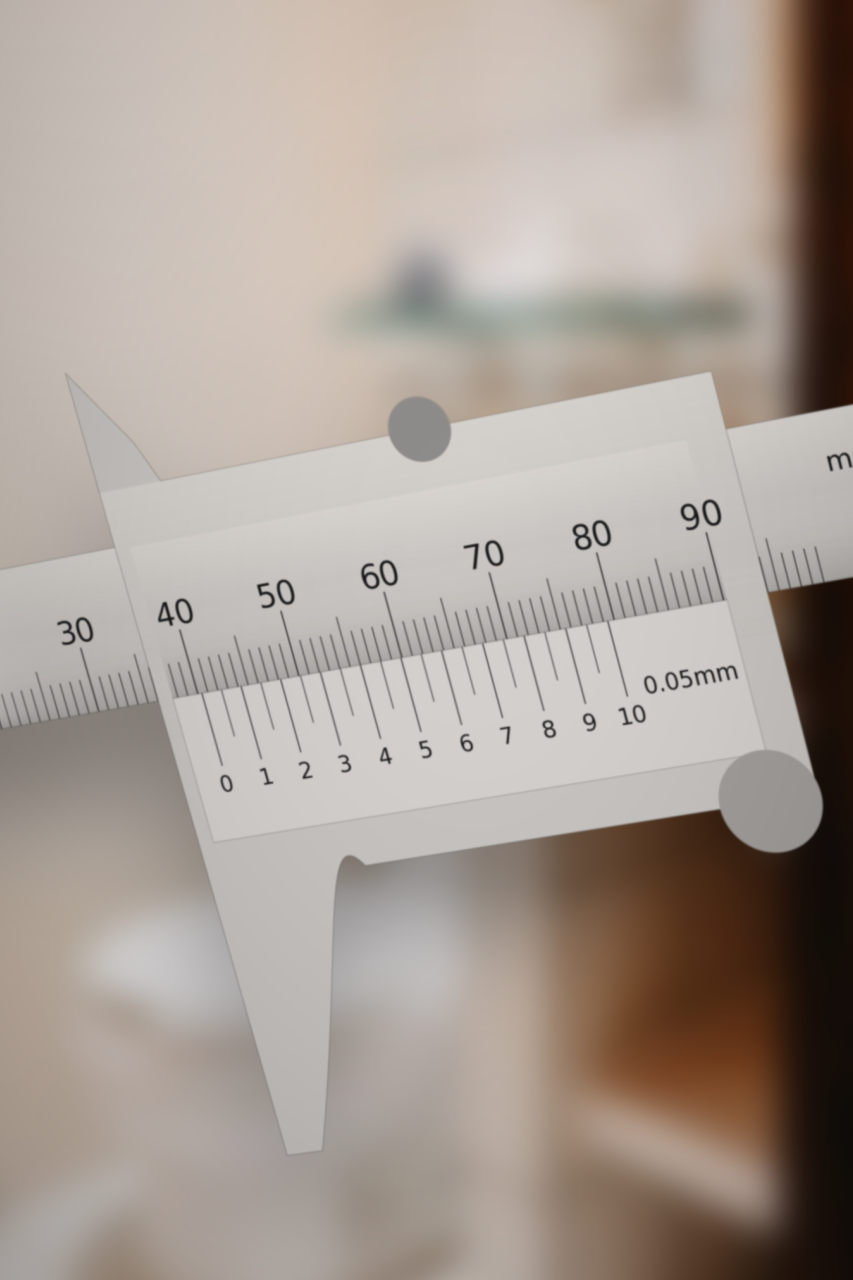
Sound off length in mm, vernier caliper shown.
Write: 40.4 mm
